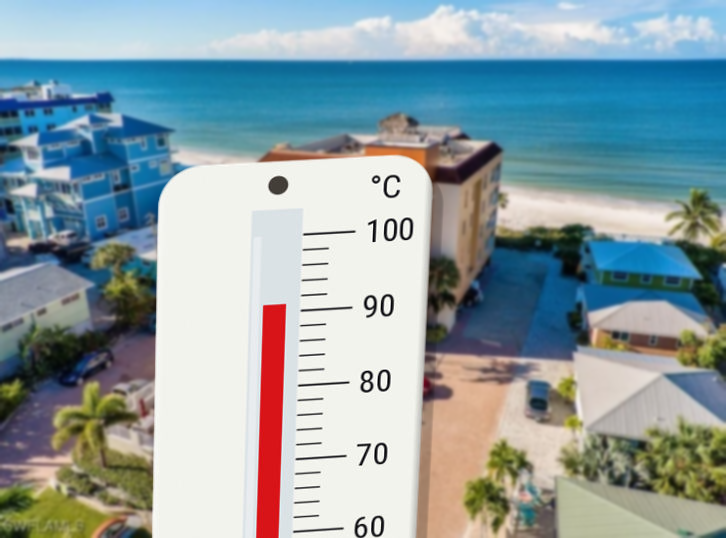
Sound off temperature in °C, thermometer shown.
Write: 91 °C
